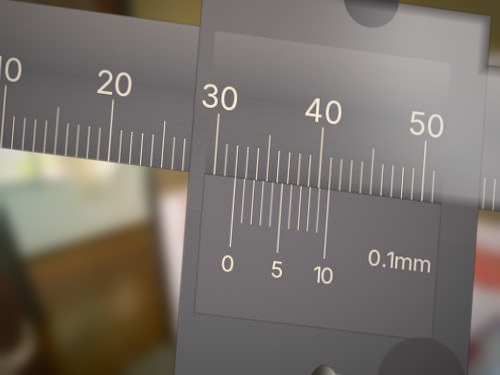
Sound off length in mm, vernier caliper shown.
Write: 32.0 mm
